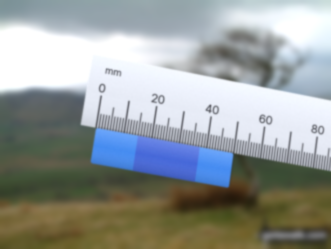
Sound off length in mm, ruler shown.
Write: 50 mm
